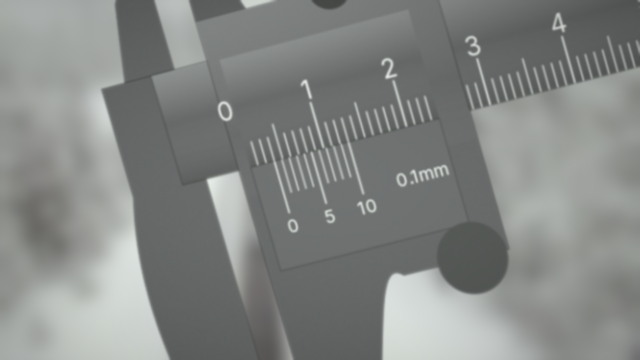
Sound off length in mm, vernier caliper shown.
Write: 4.0 mm
